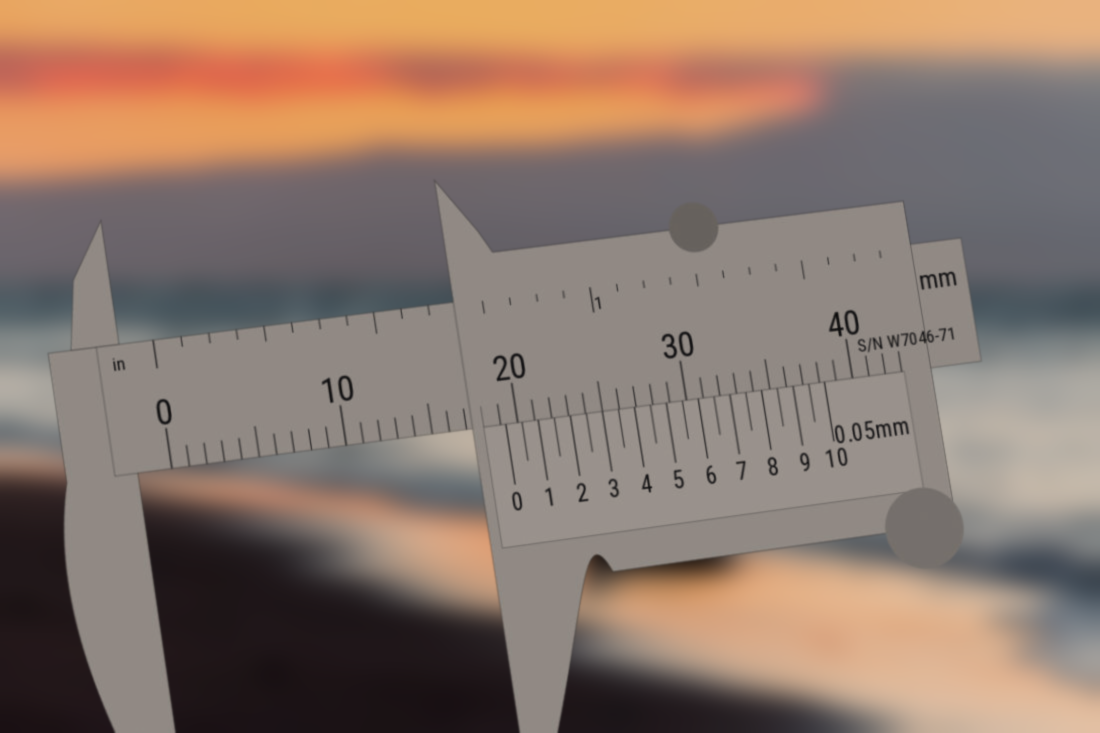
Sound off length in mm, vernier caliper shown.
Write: 19.3 mm
